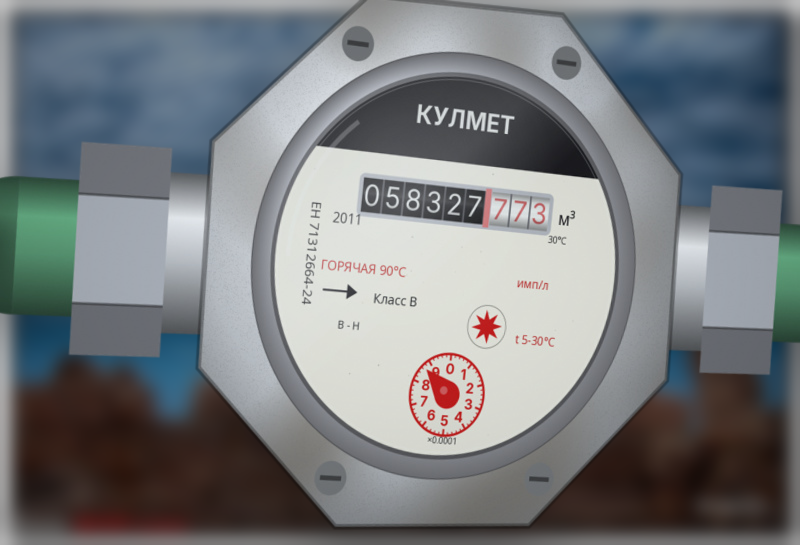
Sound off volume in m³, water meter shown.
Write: 58327.7738 m³
